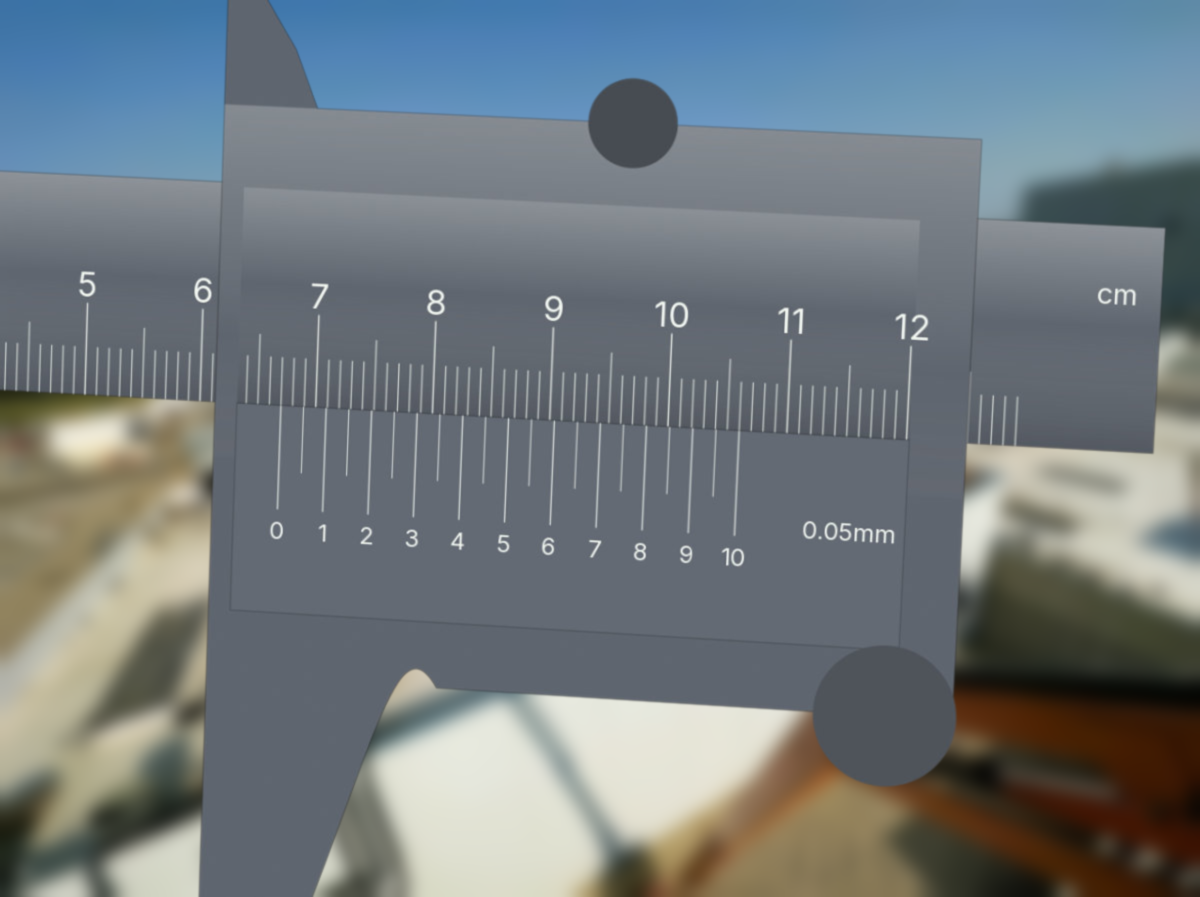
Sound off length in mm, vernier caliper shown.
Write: 67.0 mm
